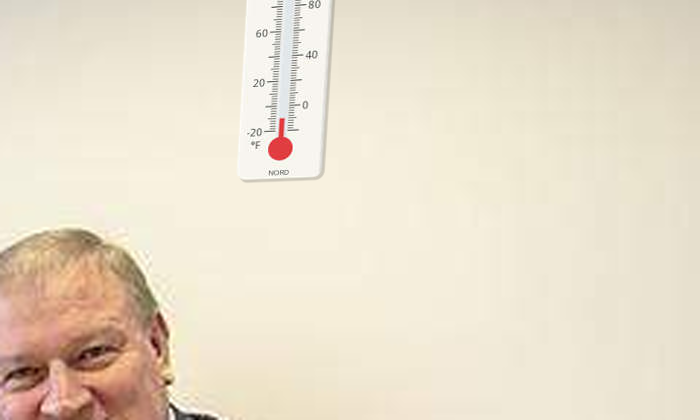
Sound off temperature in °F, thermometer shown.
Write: -10 °F
